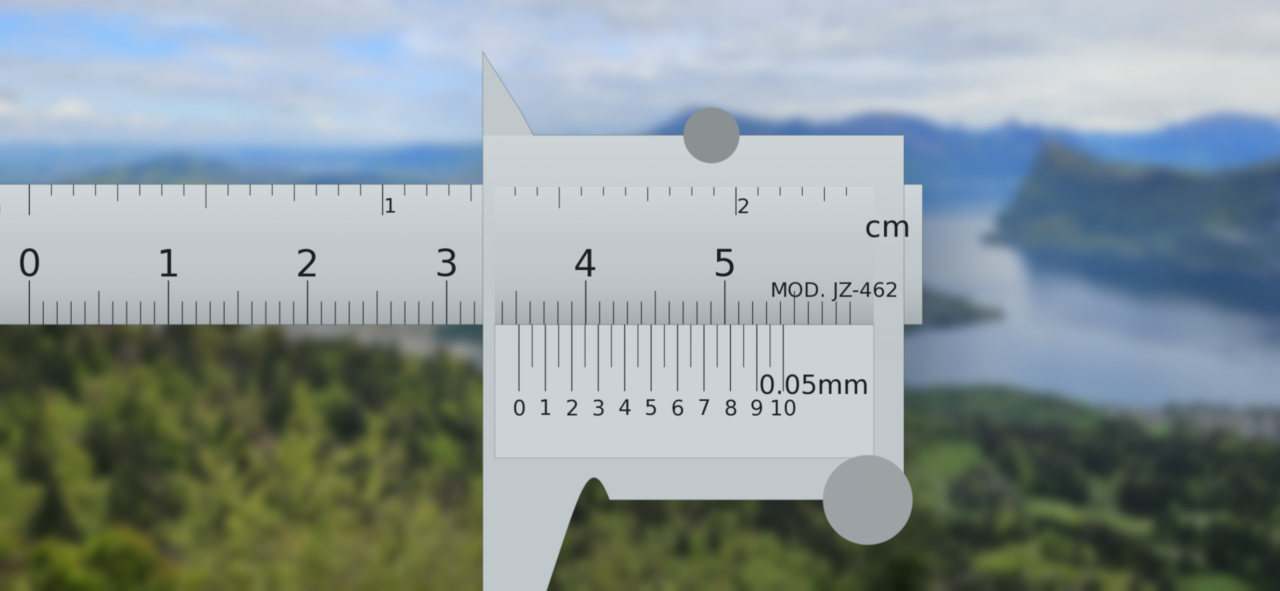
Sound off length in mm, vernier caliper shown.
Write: 35.2 mm
